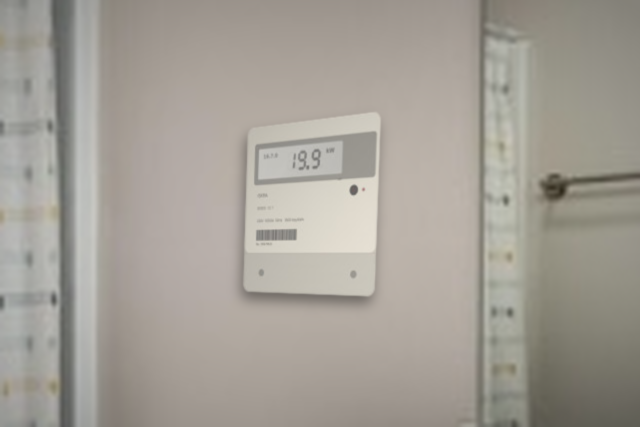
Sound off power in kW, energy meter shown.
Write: 19.9 kW
